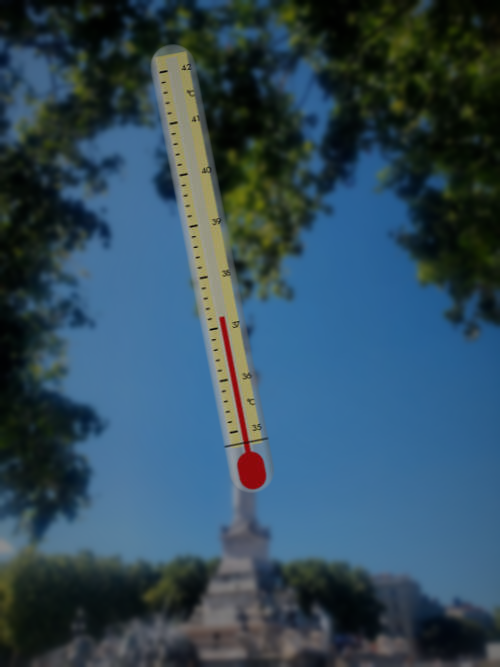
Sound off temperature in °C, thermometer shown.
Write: 37.2 °C
